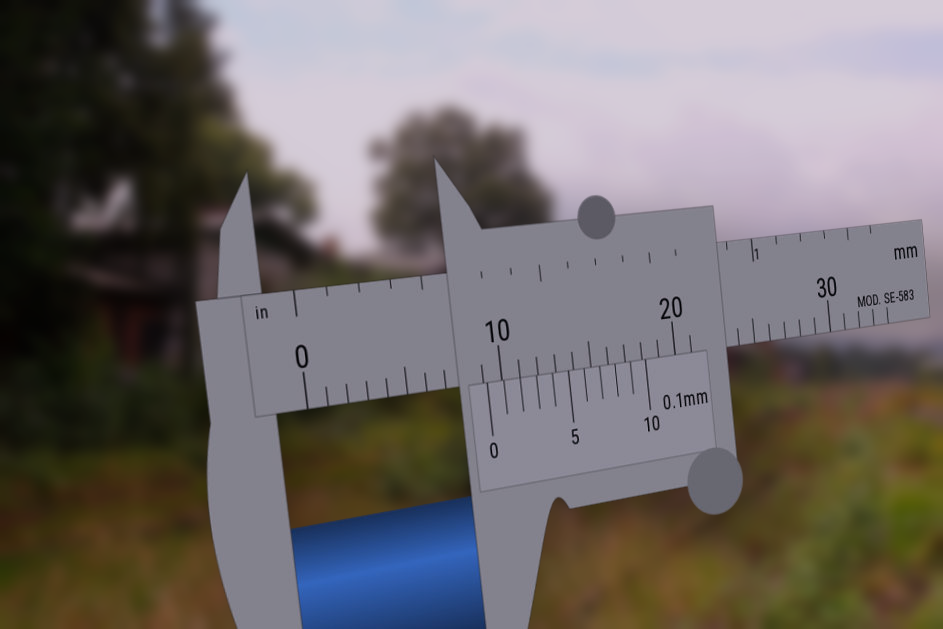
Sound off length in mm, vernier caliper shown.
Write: 9.2 mm
